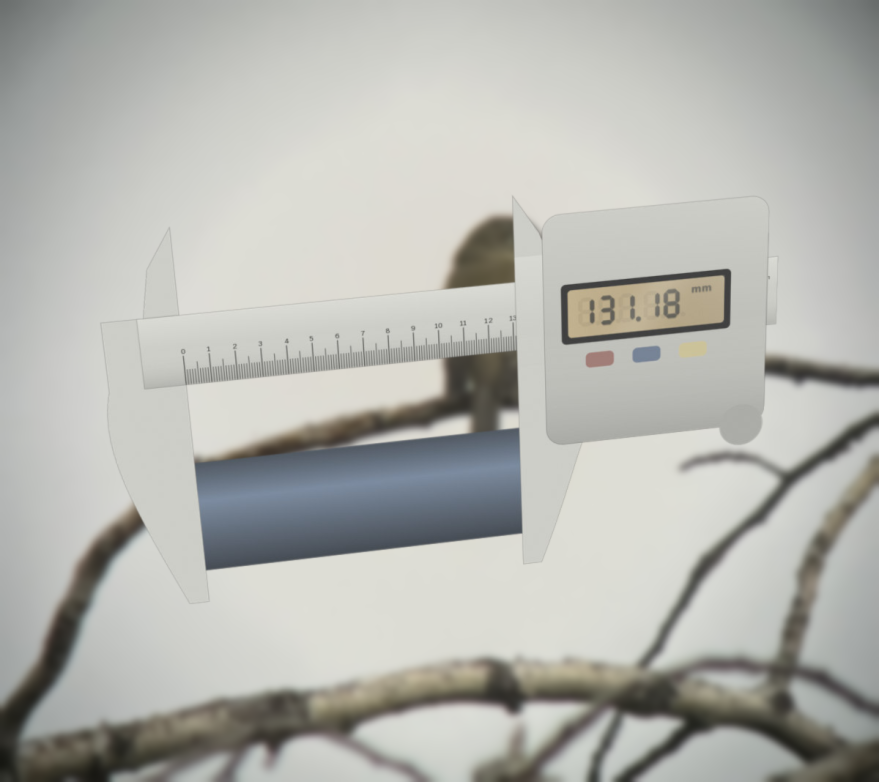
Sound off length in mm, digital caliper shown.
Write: 131.18 mm
